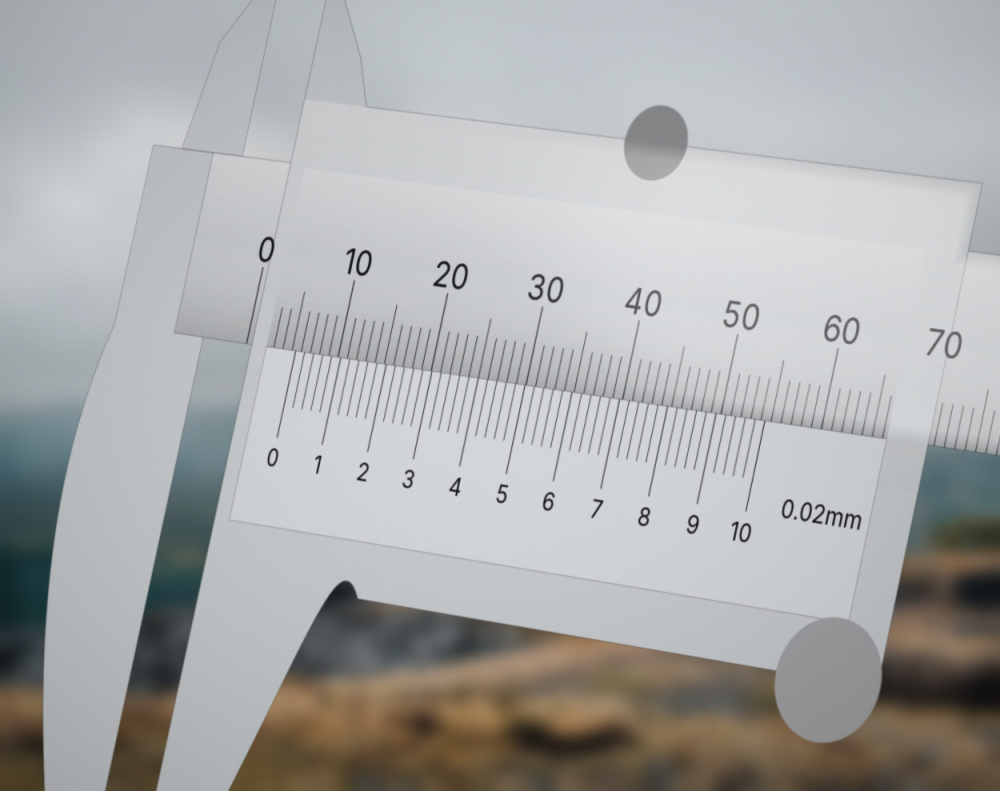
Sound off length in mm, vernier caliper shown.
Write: 5.4 mm
